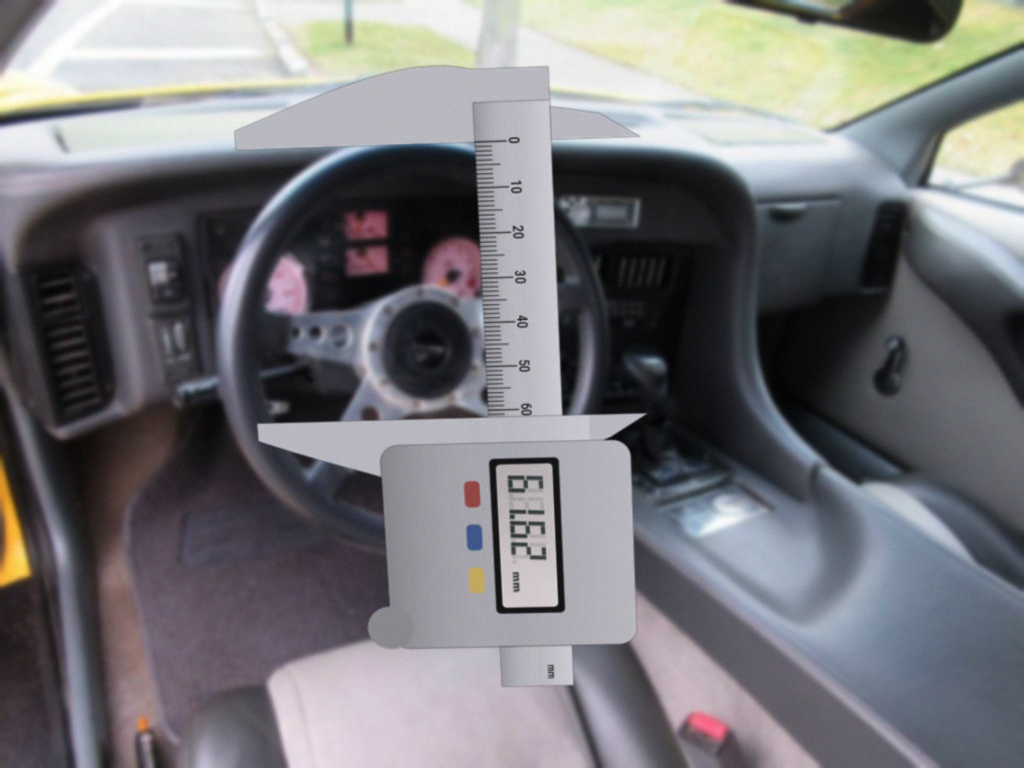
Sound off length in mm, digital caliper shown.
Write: 61.62 mm
